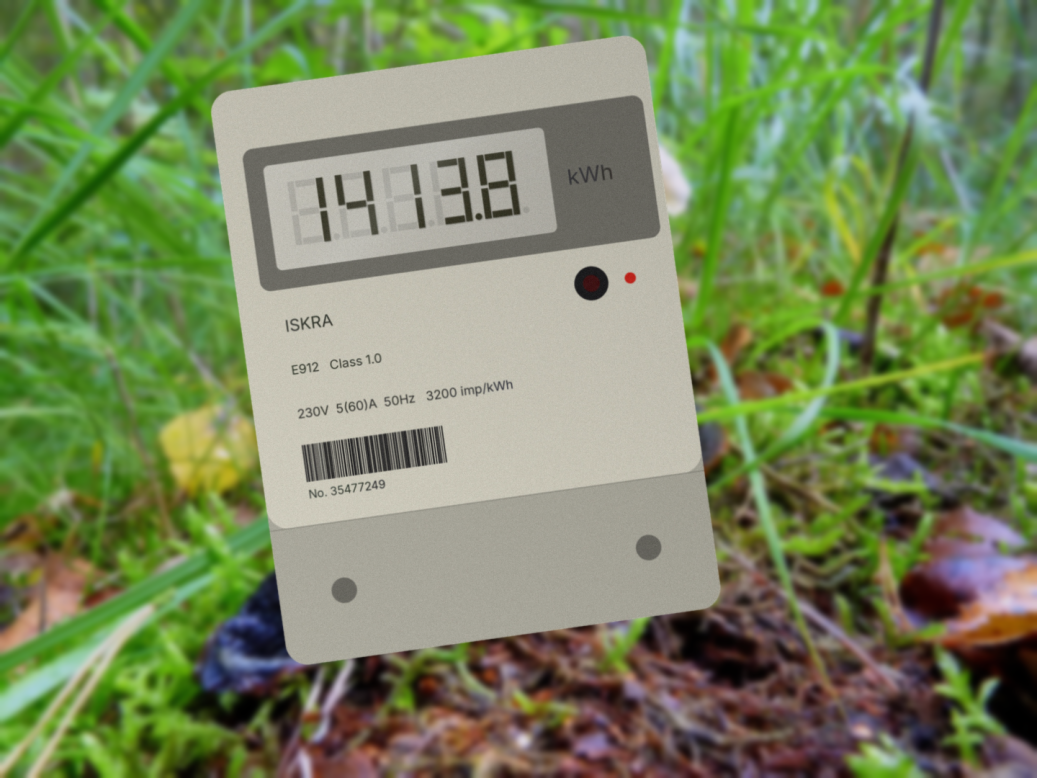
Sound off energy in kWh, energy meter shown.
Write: 1413.8 kWh
